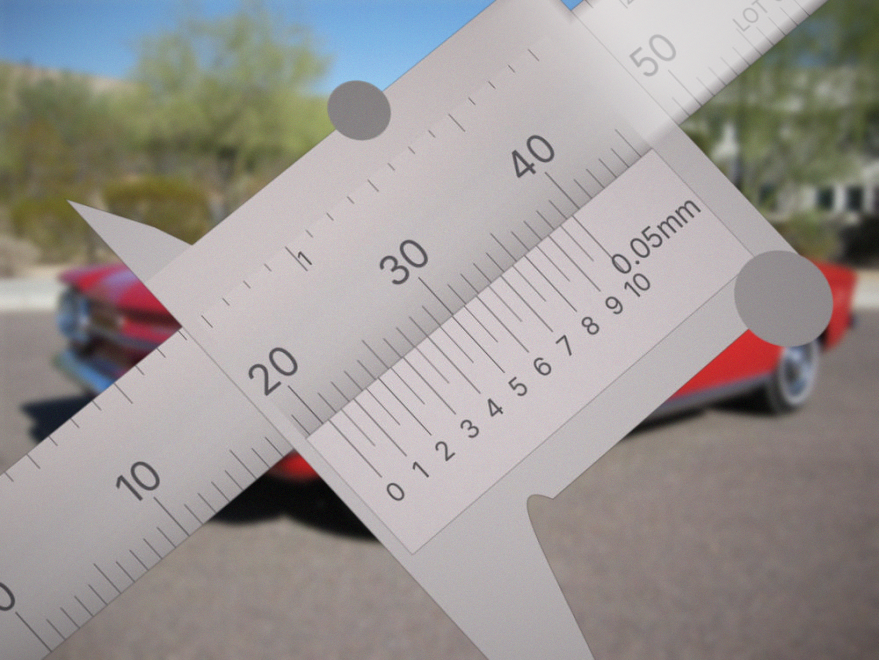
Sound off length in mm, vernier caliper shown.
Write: 20.4 mm
